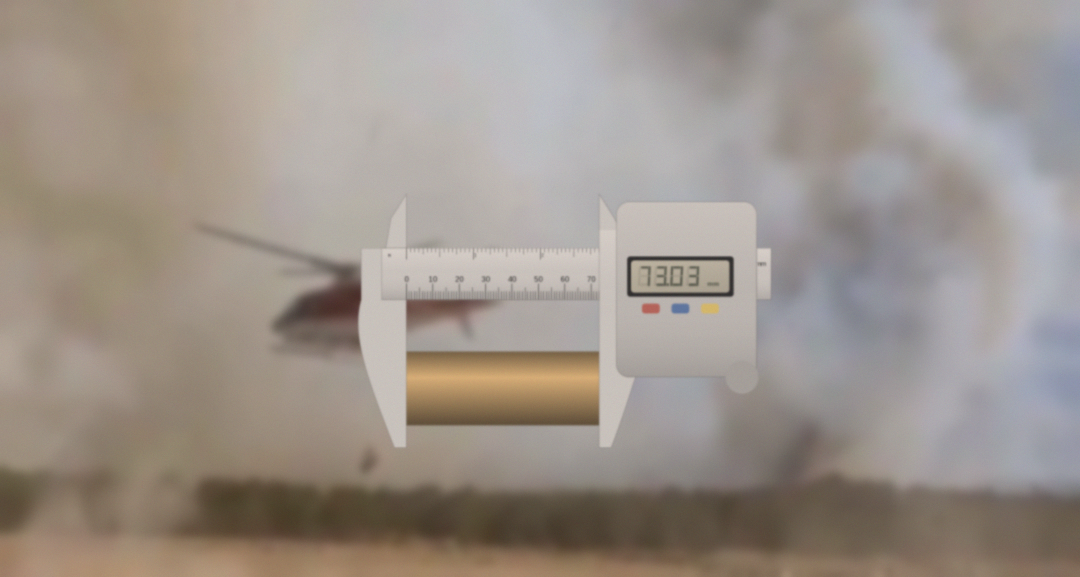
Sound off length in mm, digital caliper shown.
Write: 73.03 mm
